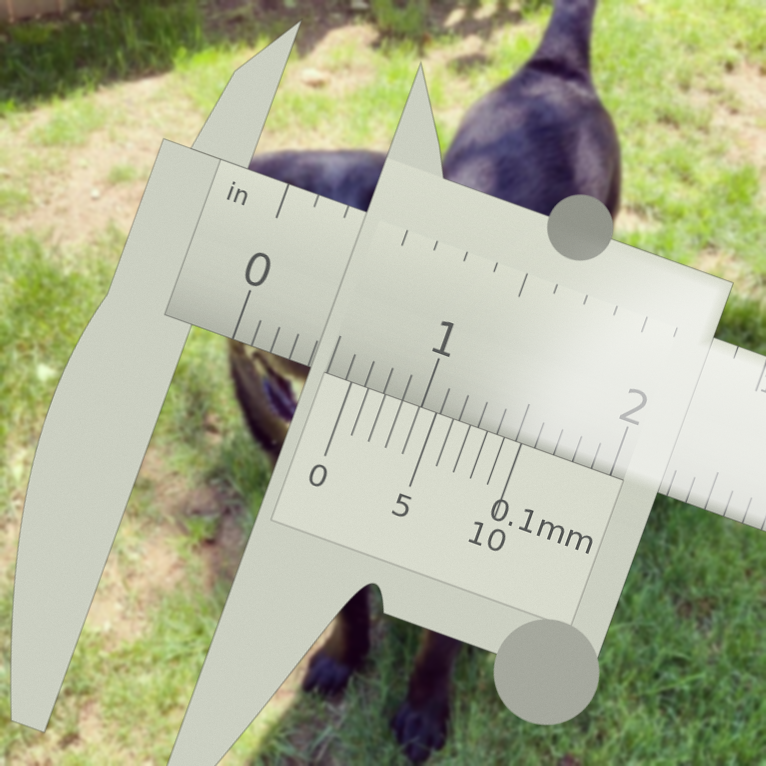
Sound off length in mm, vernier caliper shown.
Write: 6.3 mm
